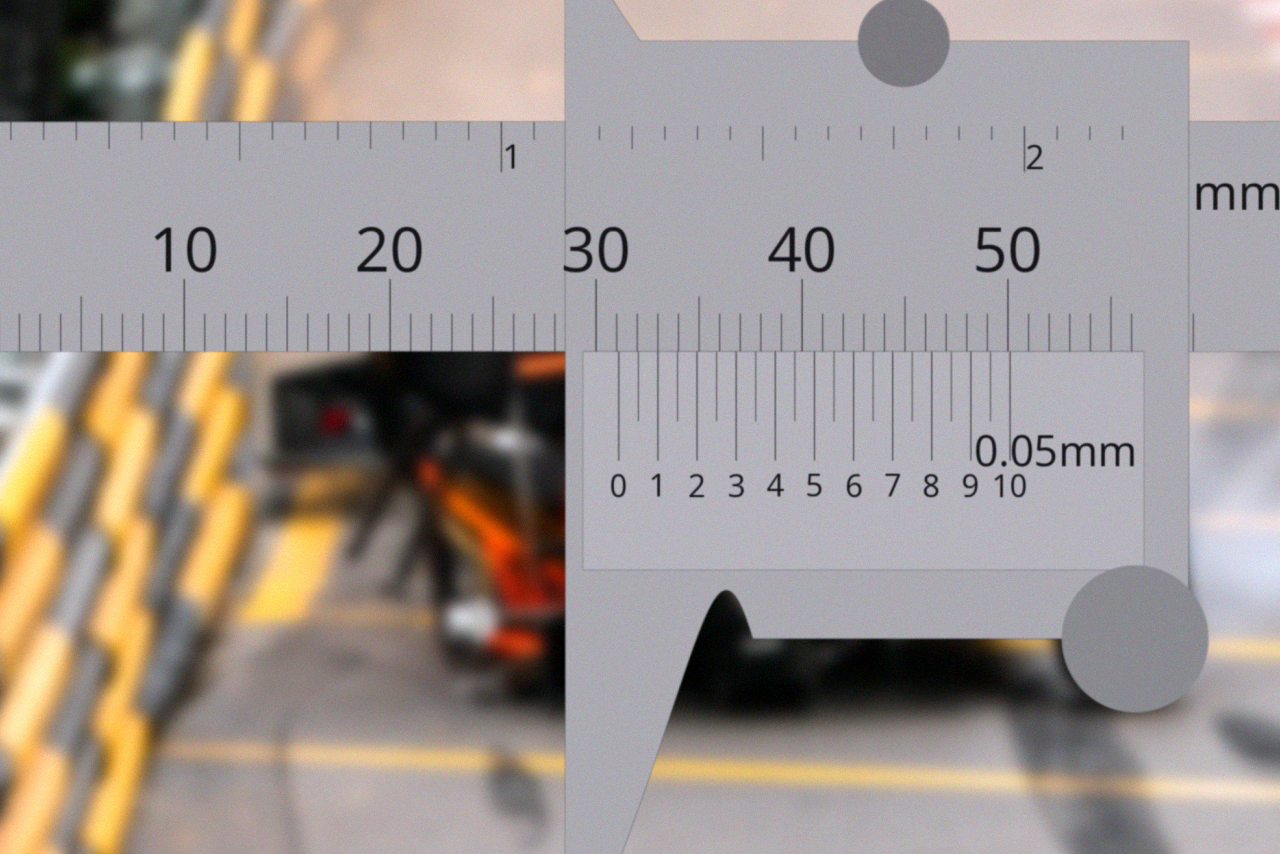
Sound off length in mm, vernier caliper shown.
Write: 31.1 mm
